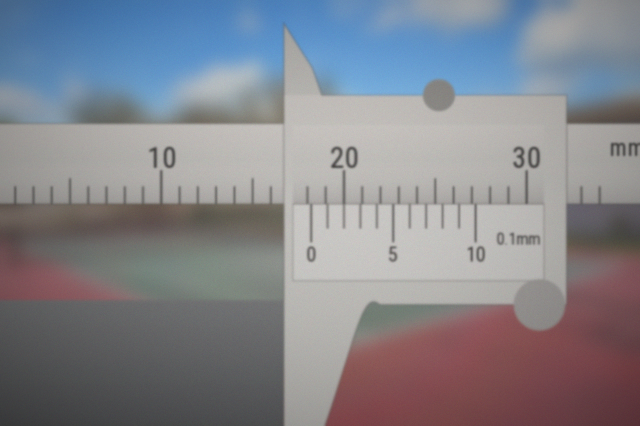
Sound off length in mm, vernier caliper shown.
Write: 18.2 mm
